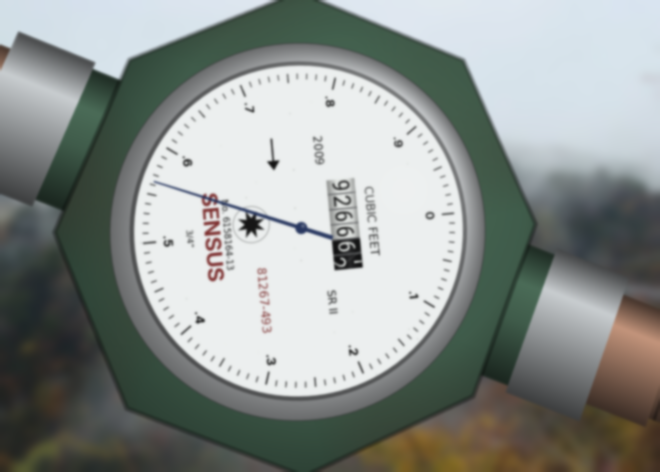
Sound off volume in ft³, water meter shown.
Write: 926661.56 ft³
